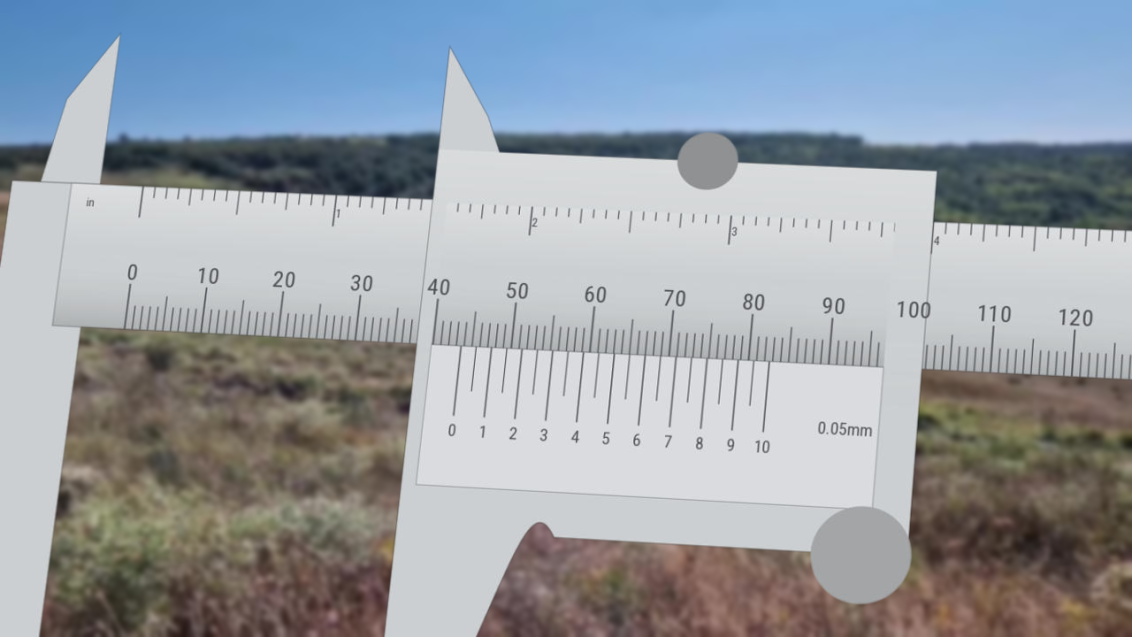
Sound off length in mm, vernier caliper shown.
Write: 43.6 mm
